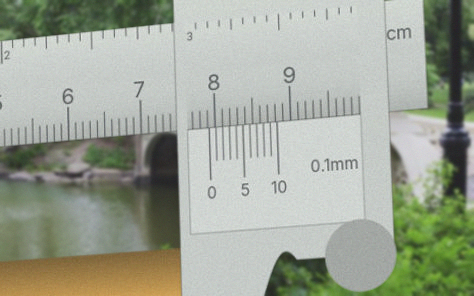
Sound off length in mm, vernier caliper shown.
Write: 79.2 mm
